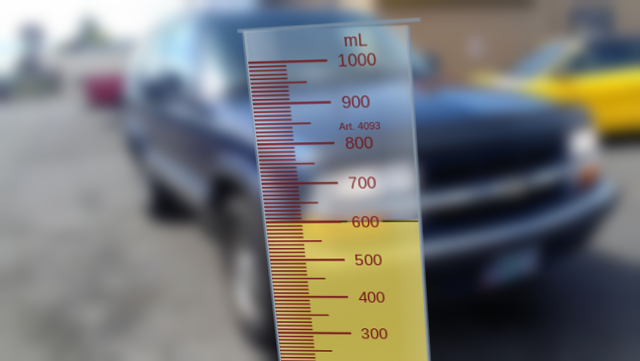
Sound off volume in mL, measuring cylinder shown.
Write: 600 mL
